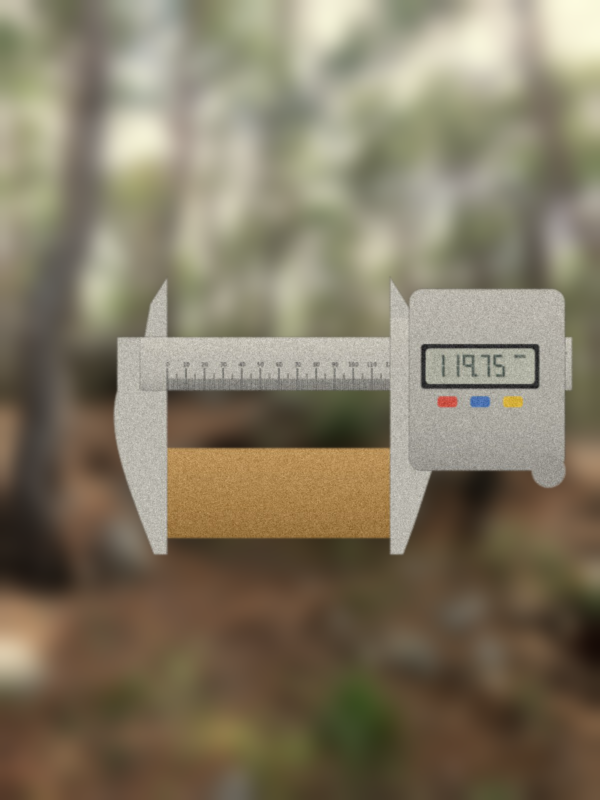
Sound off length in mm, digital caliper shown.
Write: 119.75 mm
